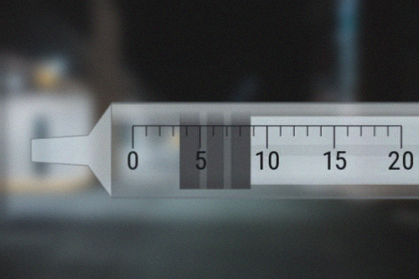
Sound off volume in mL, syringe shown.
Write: 3.5 mL
